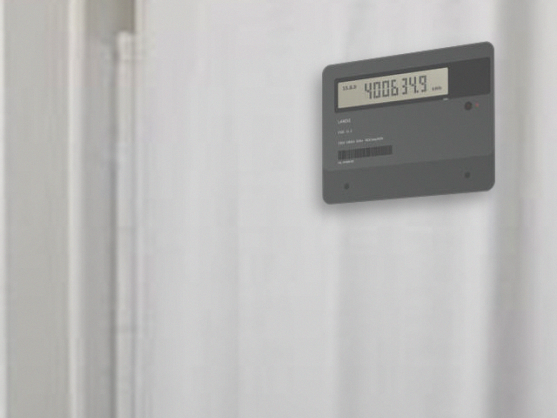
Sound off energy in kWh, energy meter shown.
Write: 400634.9 kWh
